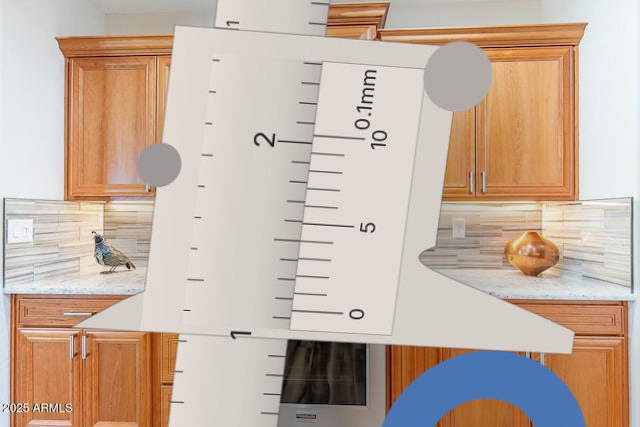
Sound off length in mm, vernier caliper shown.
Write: 11.4 mm
